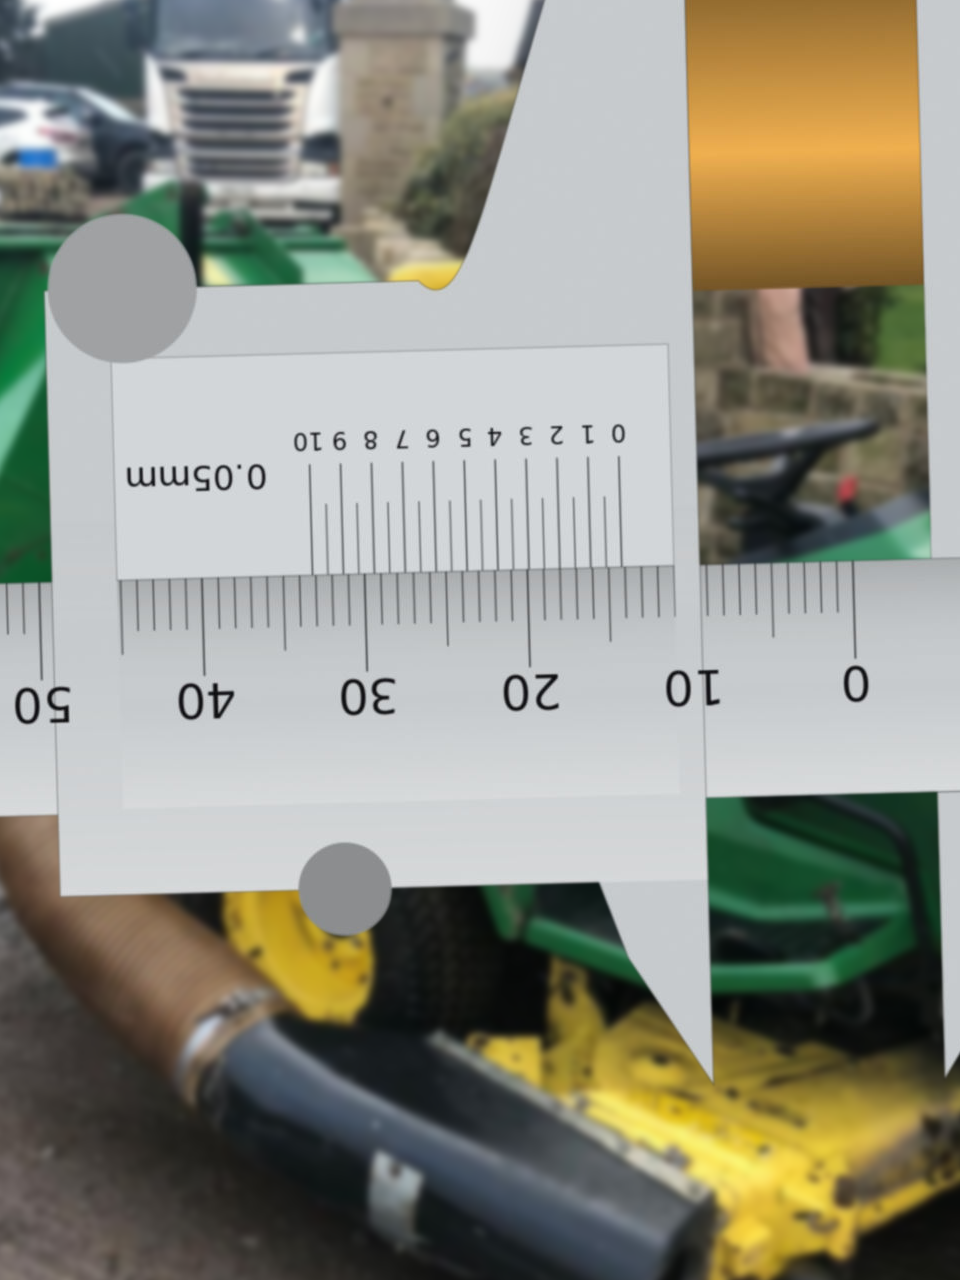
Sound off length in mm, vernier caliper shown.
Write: 14.2 mm
